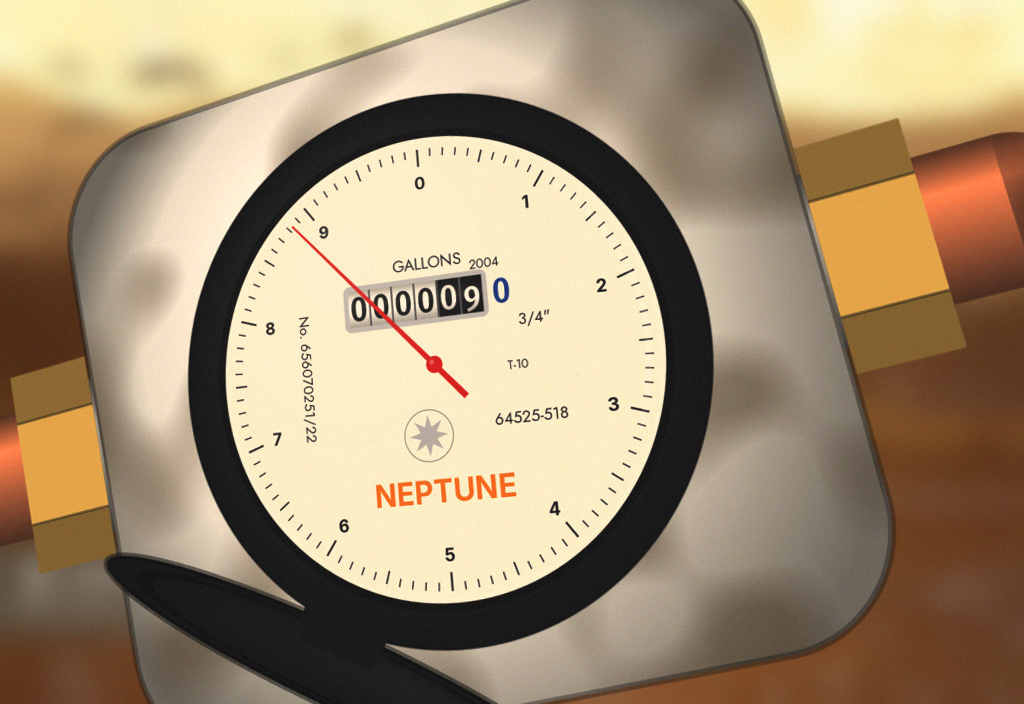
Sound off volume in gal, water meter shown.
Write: 88.8 gal
